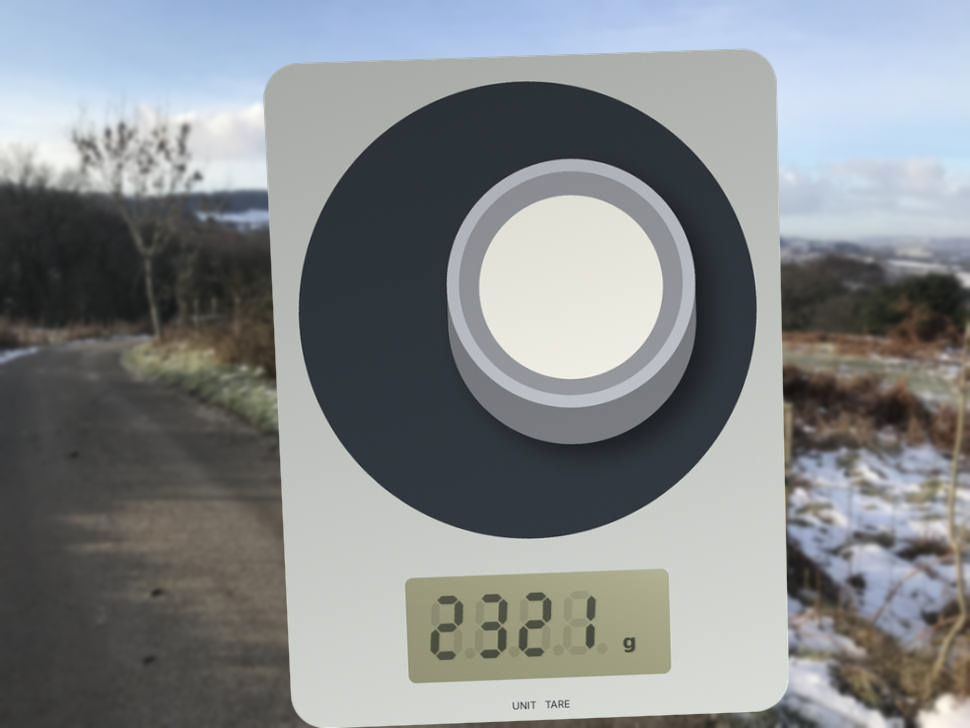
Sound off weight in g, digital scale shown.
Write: 2321 g
